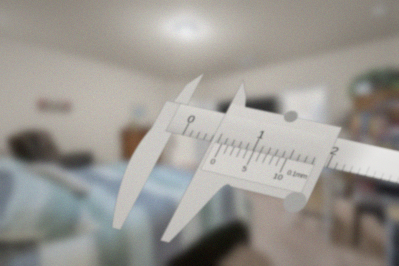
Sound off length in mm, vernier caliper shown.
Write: 5.6 mm
